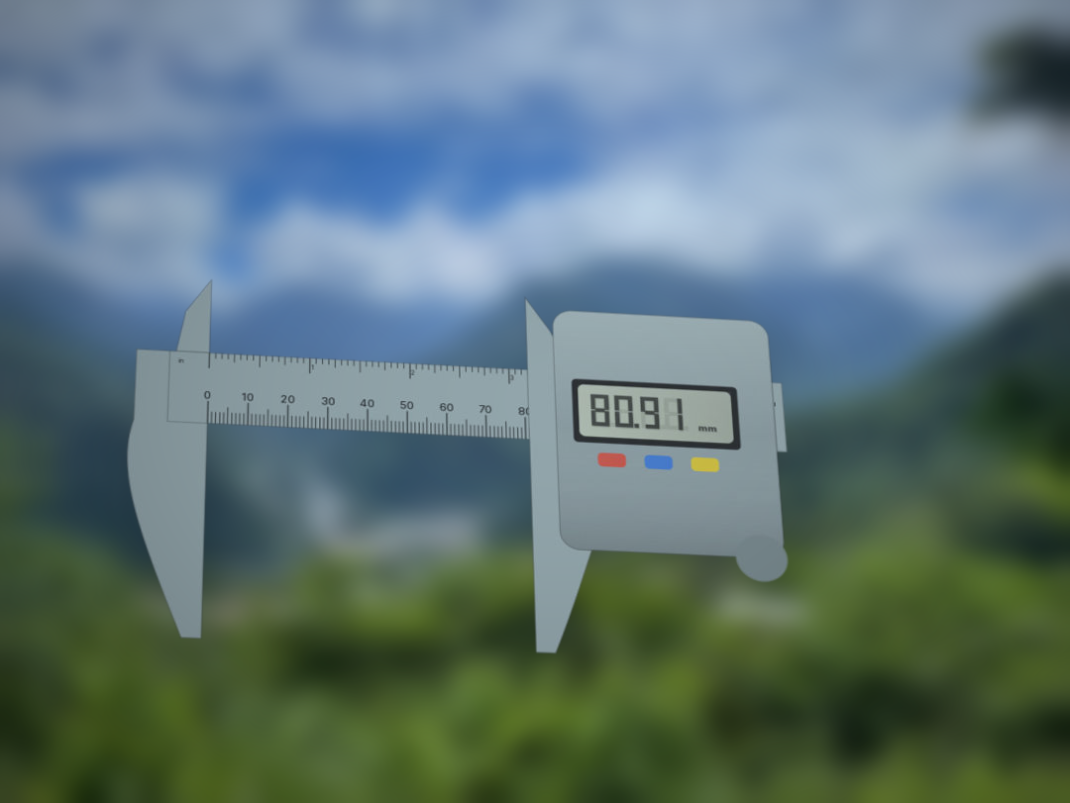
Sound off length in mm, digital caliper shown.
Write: 80.91 mm
